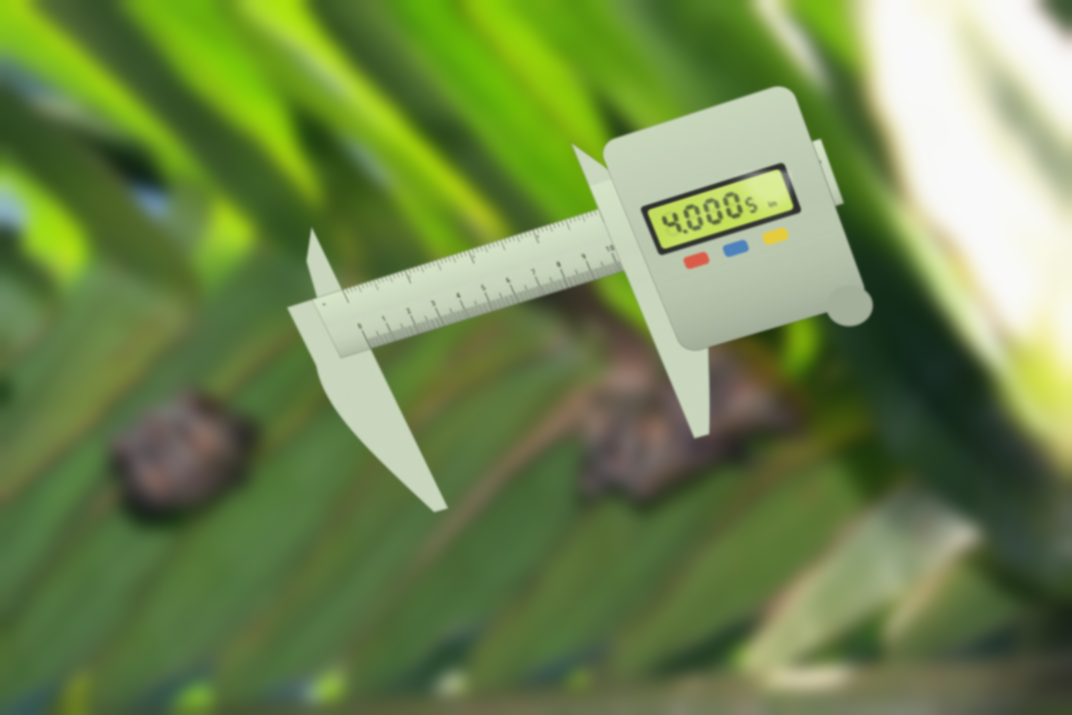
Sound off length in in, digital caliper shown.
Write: 4.0005 in
